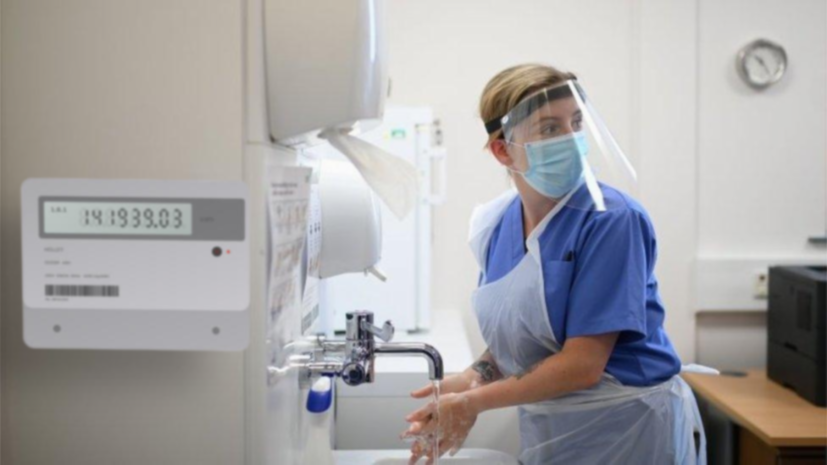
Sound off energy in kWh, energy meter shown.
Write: 141939.03 kWh
